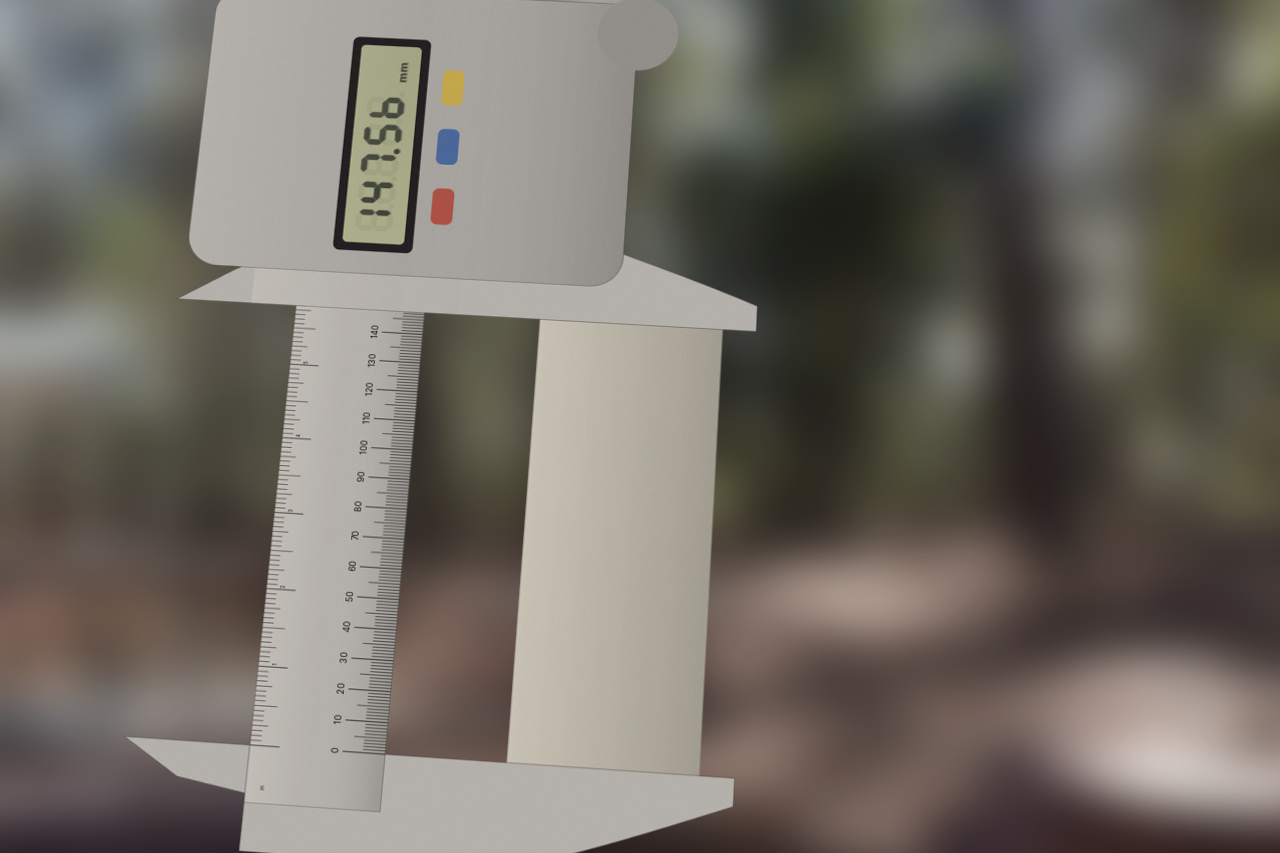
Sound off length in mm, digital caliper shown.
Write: 147.56 mm
